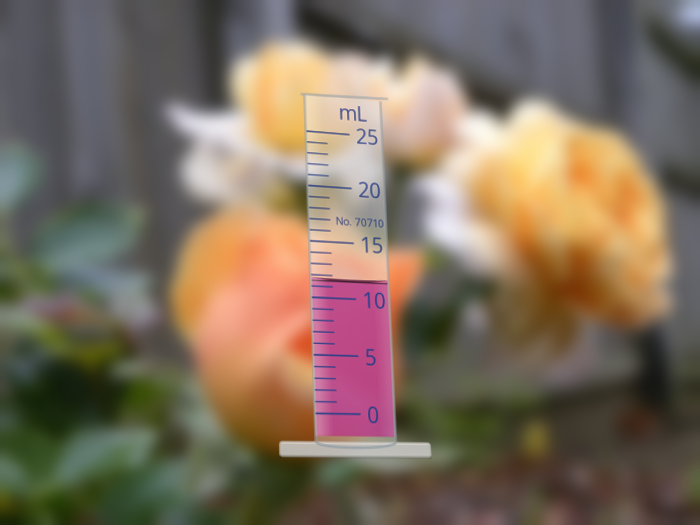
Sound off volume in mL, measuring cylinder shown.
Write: 11.5 mL
